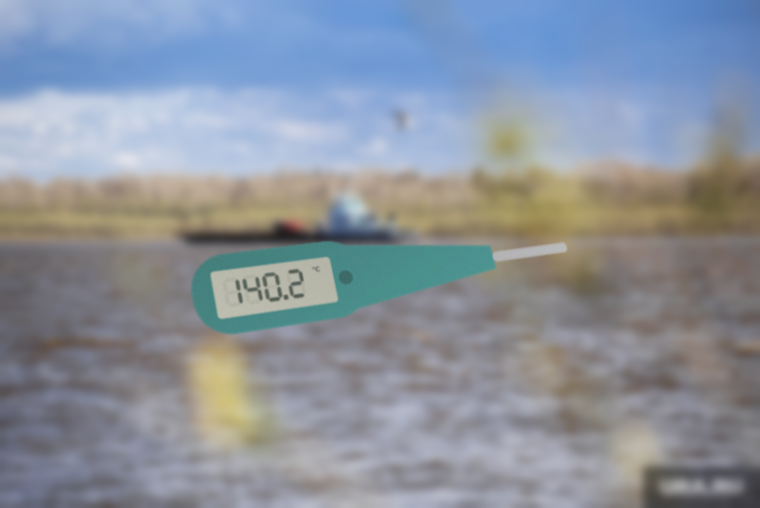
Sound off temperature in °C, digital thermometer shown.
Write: 140.2 °C
